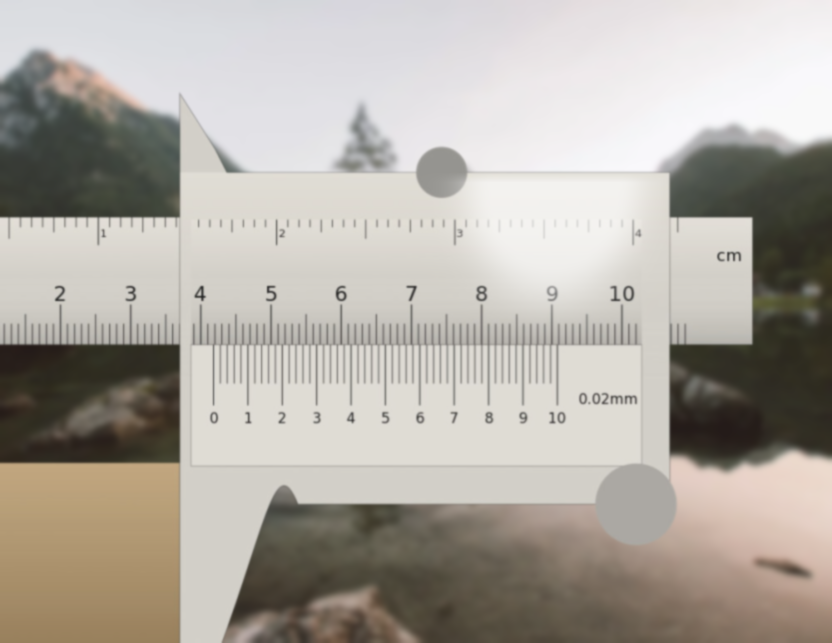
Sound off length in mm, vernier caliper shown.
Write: 41.8 mm
